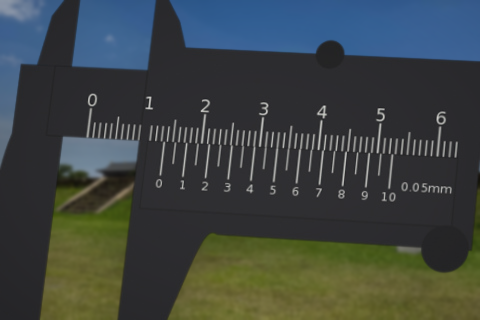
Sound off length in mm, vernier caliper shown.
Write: 13.5 mm
